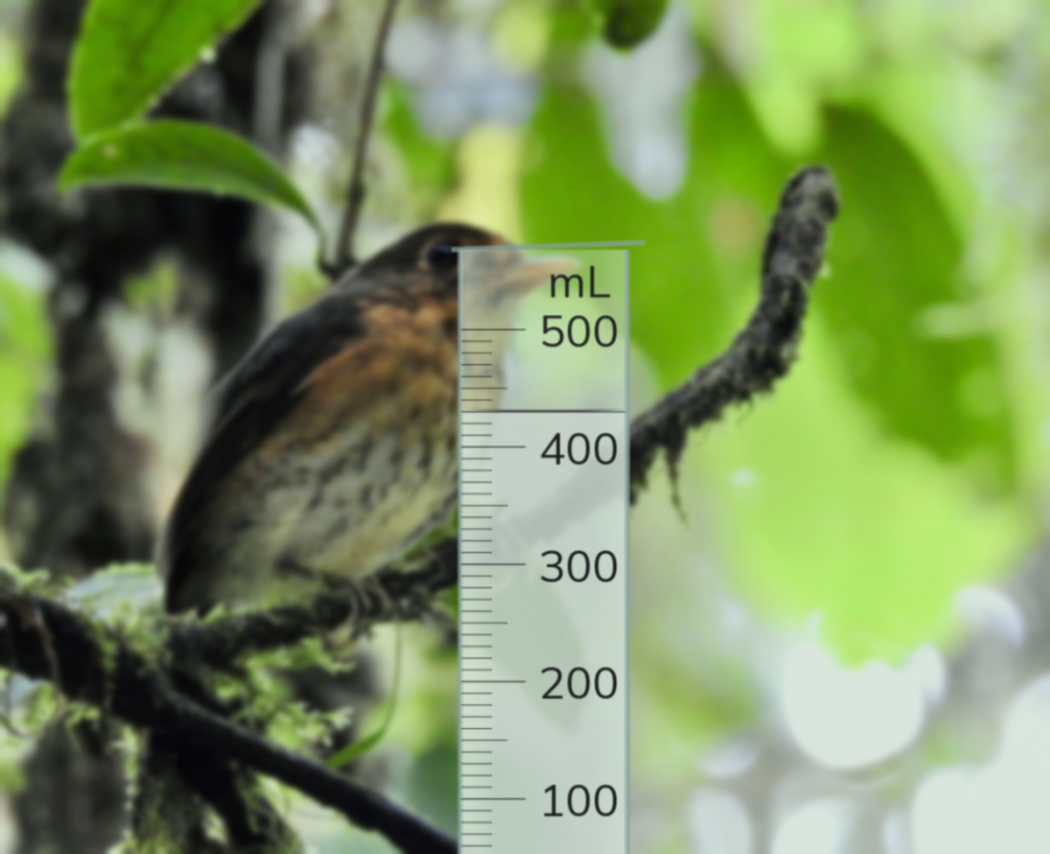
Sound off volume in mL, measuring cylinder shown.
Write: 430 mL
